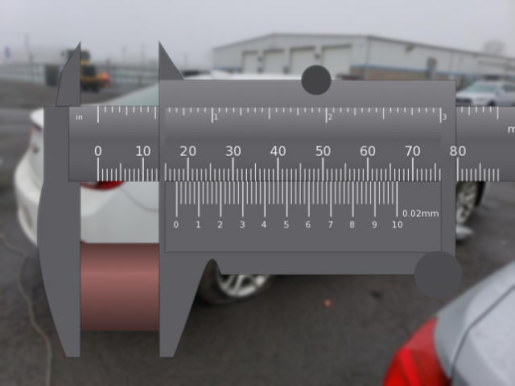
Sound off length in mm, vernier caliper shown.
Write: 17.5 mm
